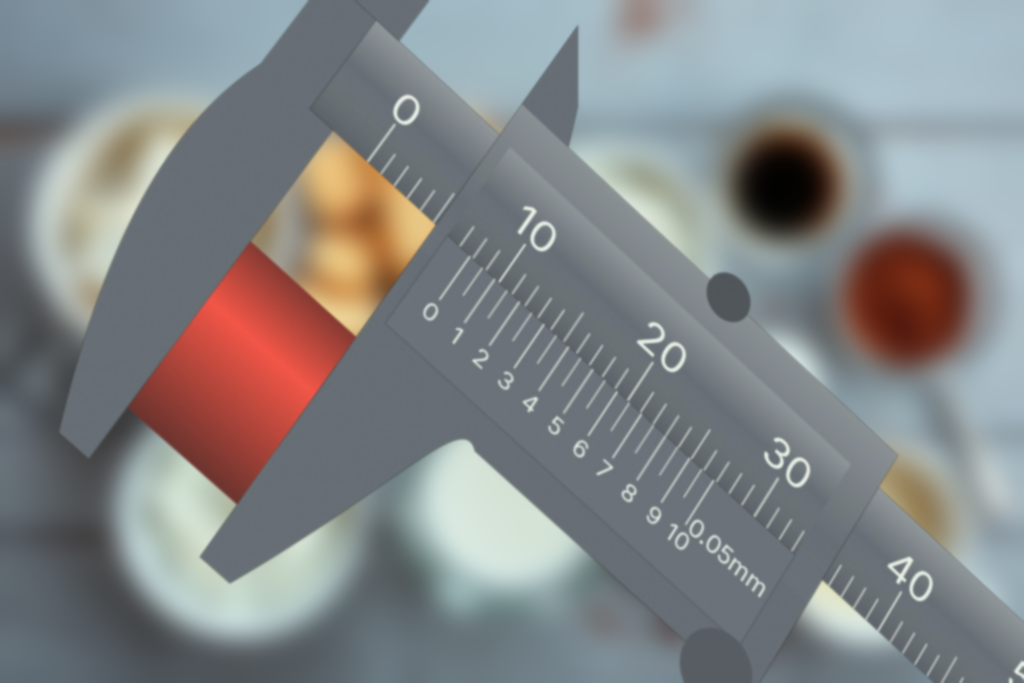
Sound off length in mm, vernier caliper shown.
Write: 7.8 mm
